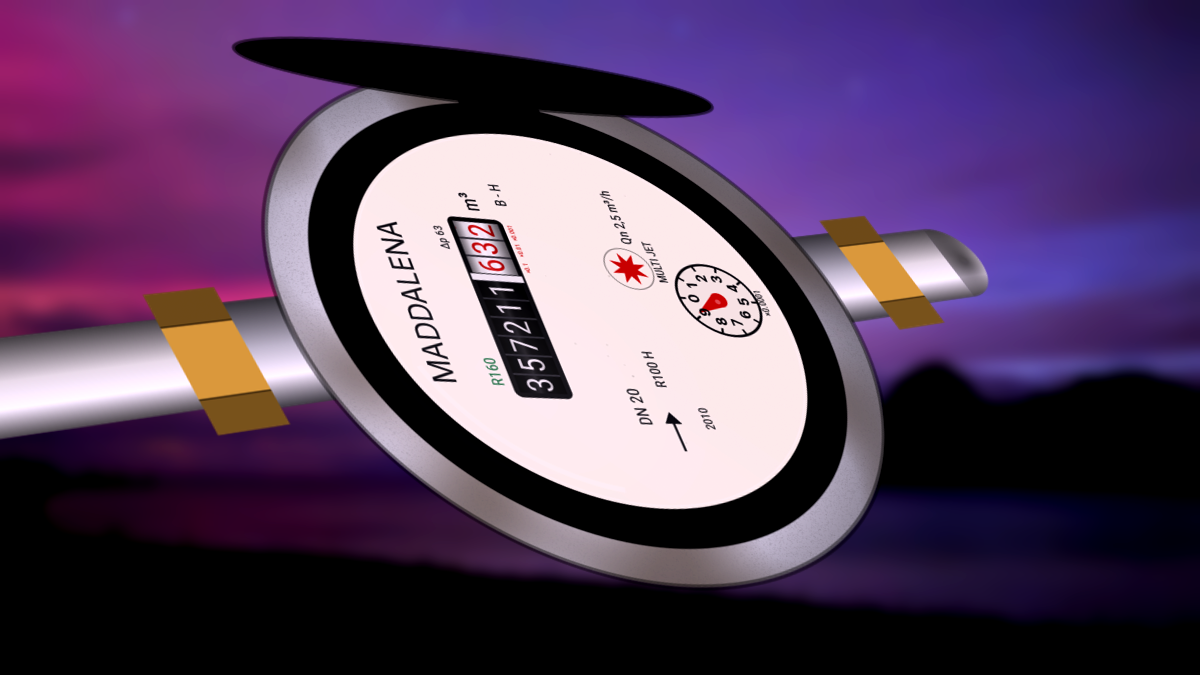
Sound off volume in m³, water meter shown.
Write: 357211.6319 m³
